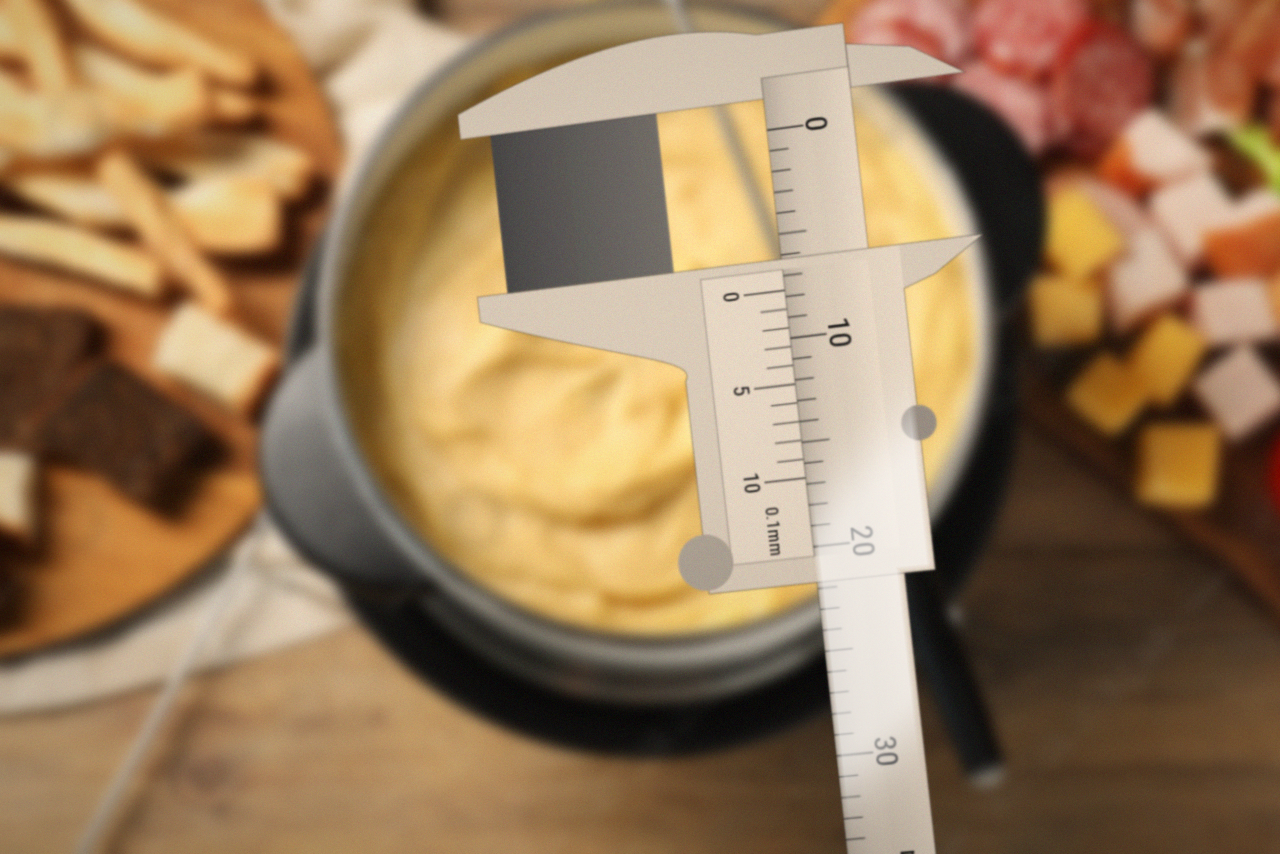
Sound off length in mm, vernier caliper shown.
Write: 7.7 mm
